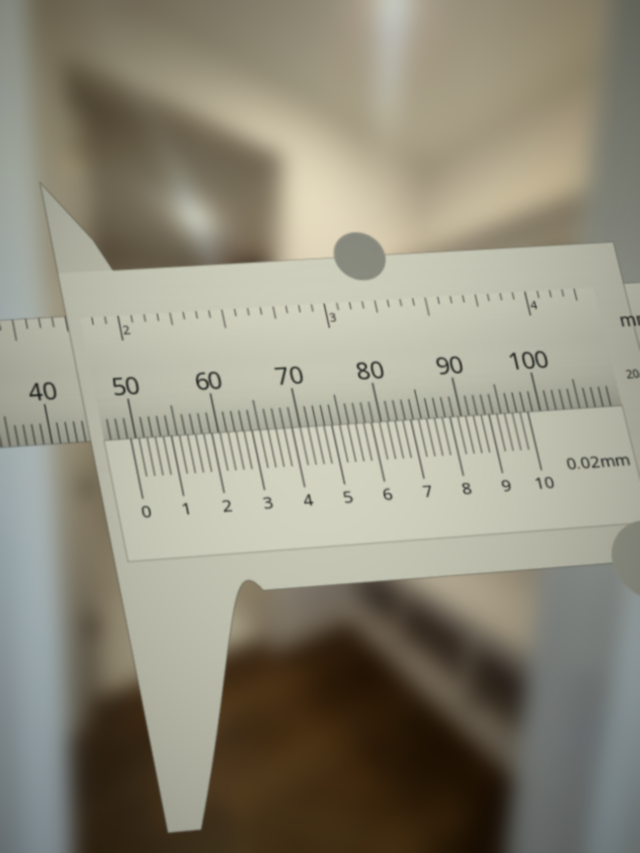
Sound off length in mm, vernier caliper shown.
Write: 49.4 mm
